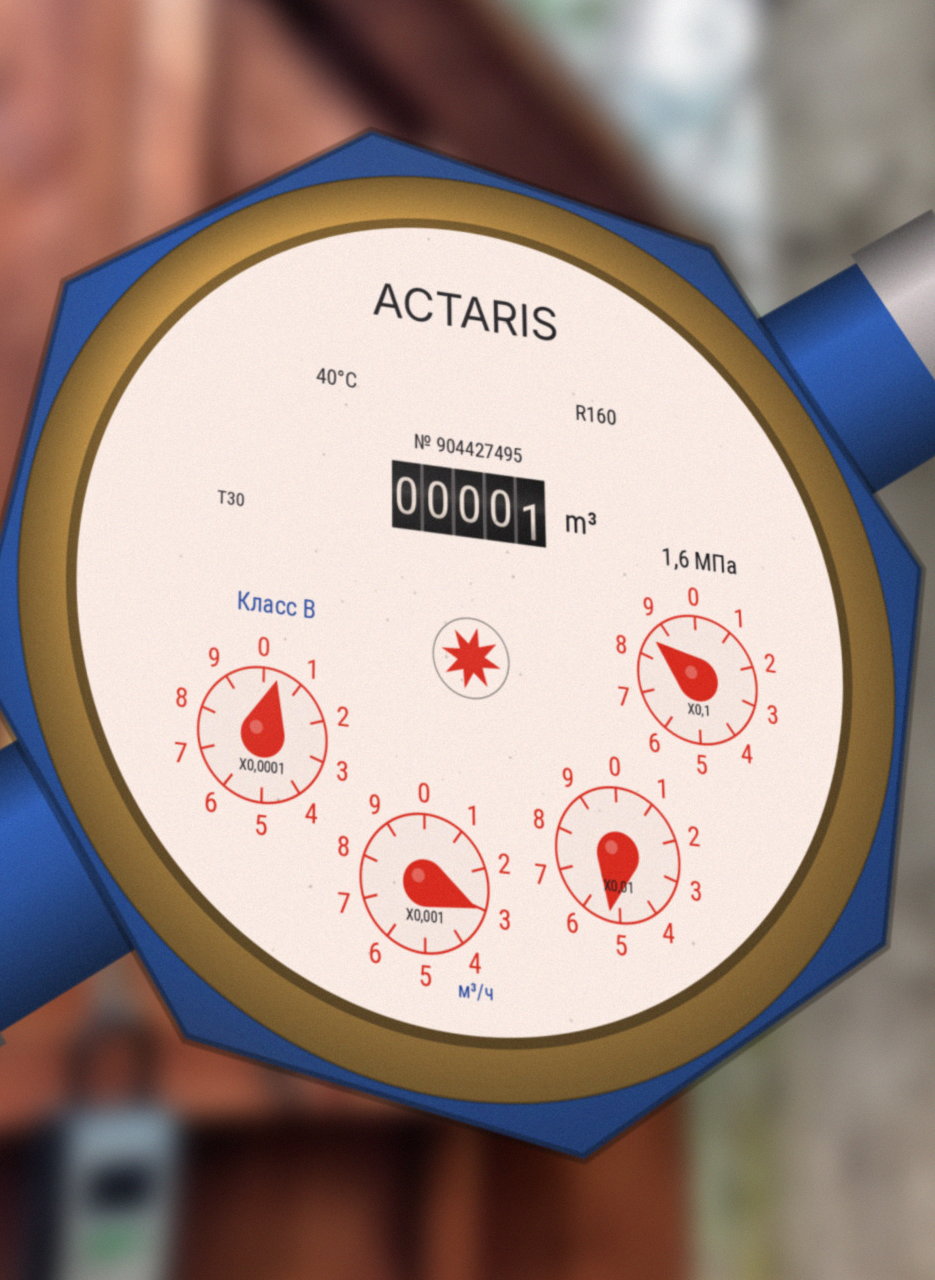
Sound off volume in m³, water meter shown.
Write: 0.8530 m³
